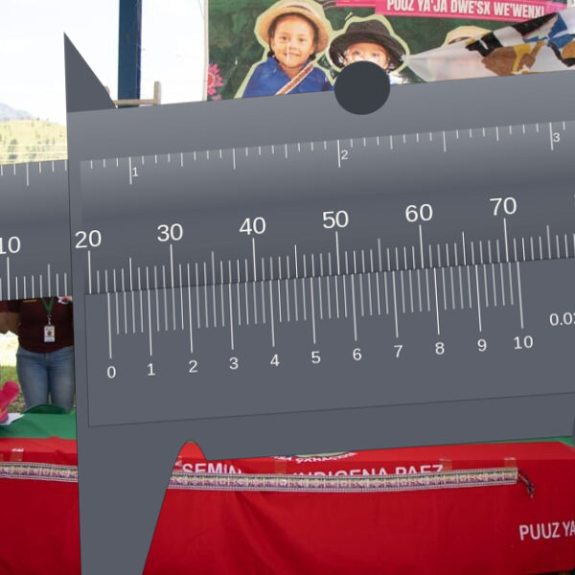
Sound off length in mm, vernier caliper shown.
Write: 22.2 mm
